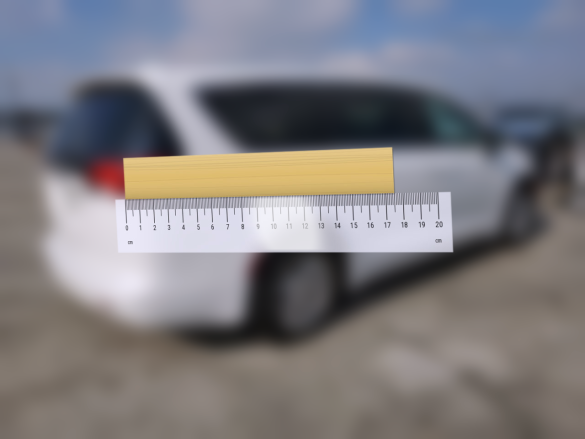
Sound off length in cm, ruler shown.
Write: 17.5 cm
